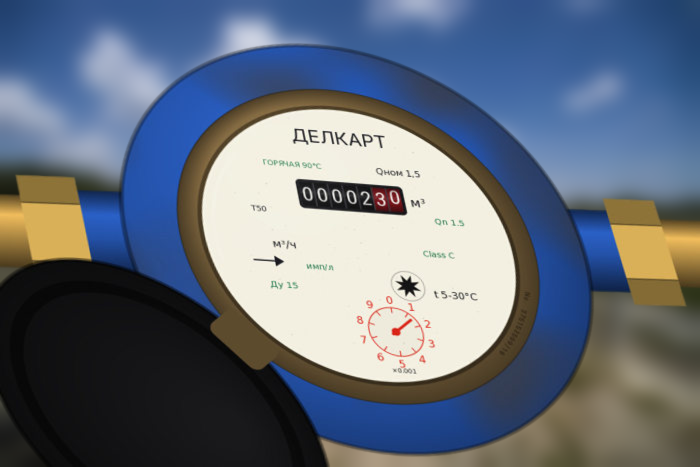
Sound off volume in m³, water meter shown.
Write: 2.301 m³
